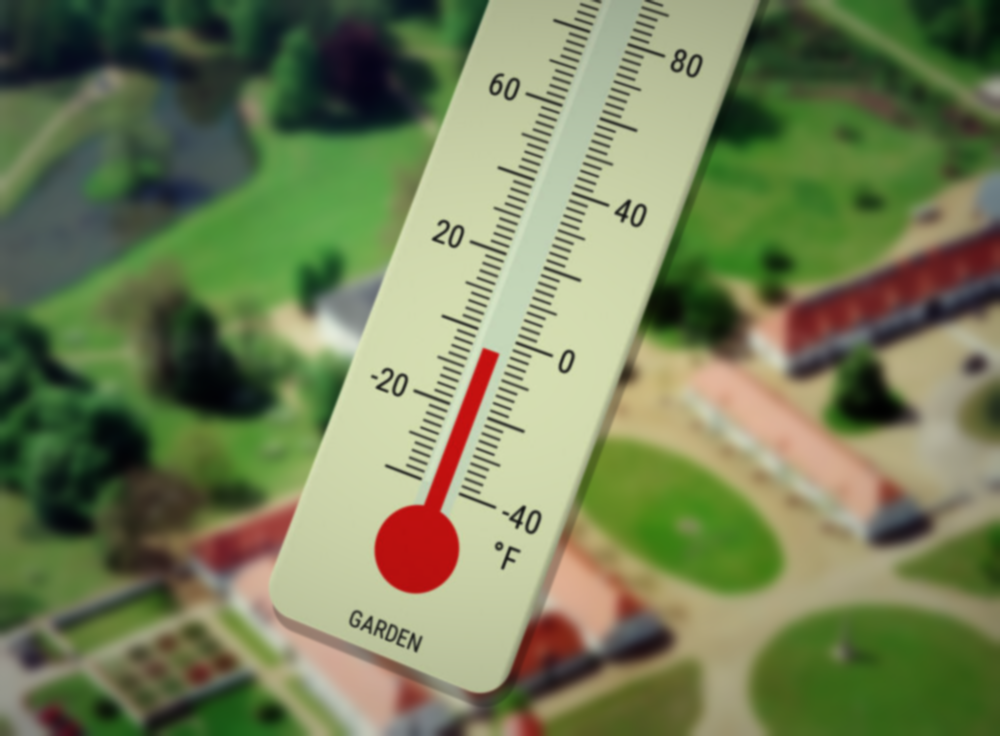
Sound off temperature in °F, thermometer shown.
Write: -4 °F
